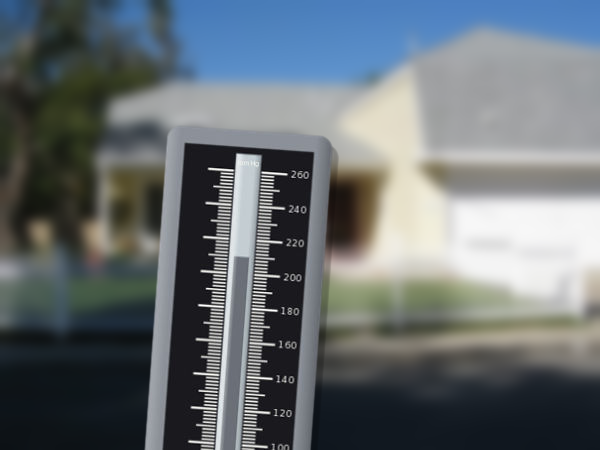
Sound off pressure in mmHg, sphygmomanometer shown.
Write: 210 mmHg
